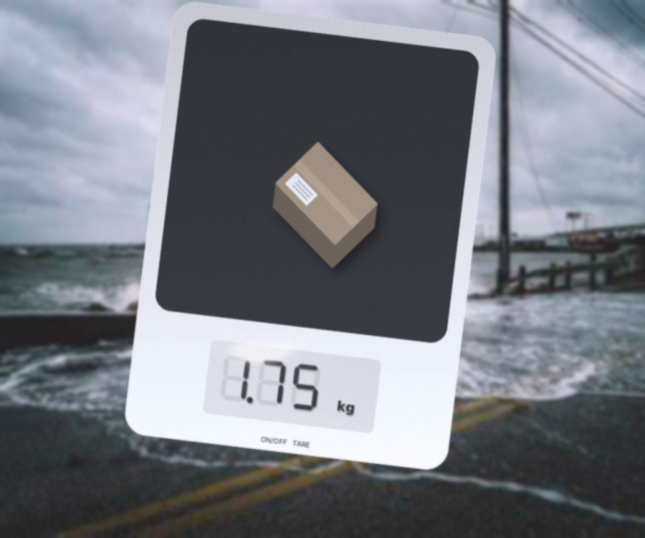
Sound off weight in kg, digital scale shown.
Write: 1.75 kg
